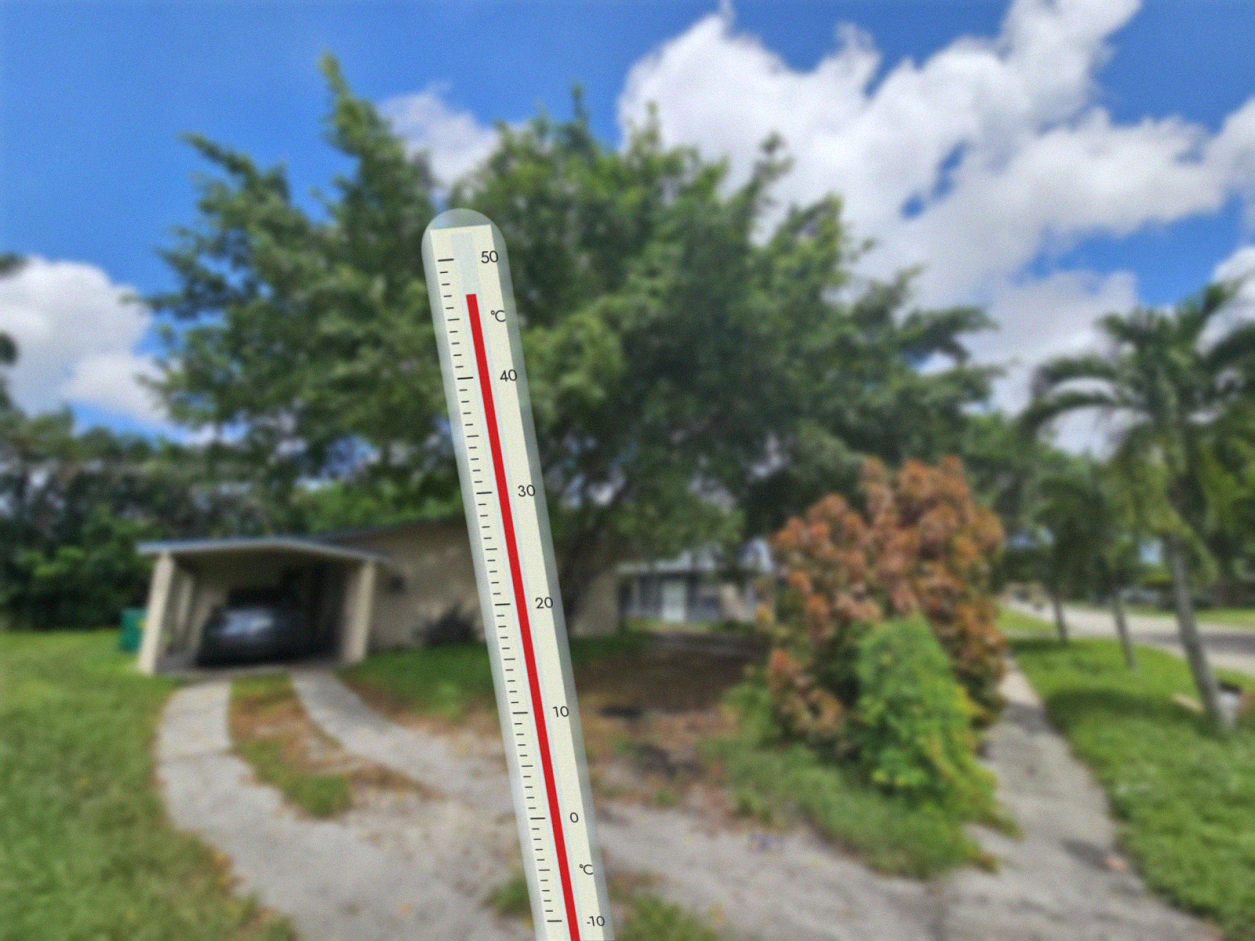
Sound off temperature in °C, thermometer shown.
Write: 47 °C
